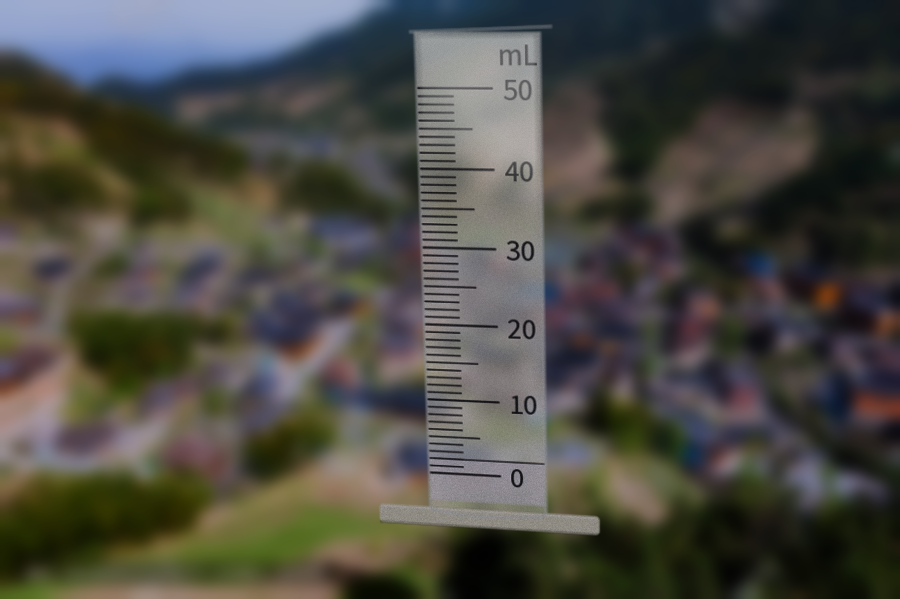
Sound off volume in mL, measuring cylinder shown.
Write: 2 mL
